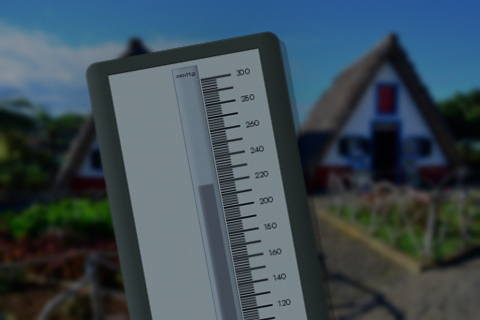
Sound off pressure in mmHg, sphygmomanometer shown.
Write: 220 mmHg
